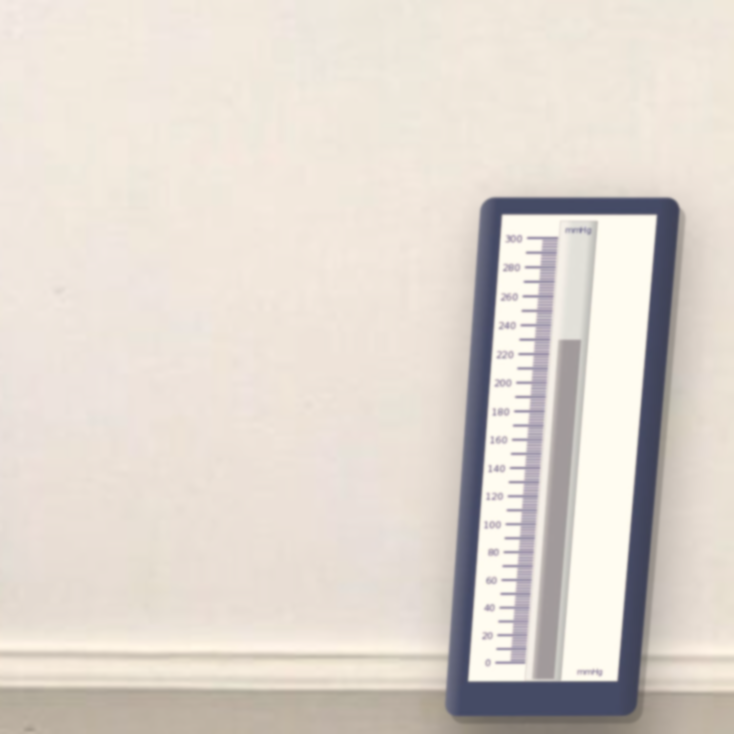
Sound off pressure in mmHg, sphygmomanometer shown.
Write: 230 mmHg
